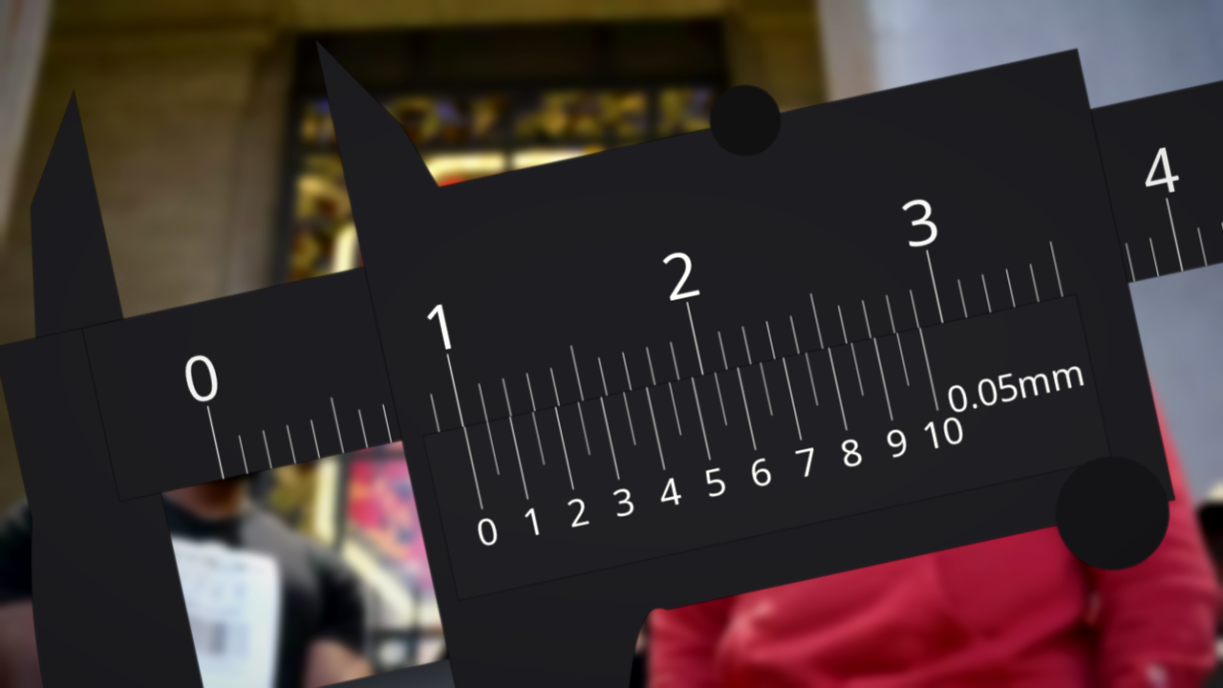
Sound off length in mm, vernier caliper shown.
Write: 10.05 mm
